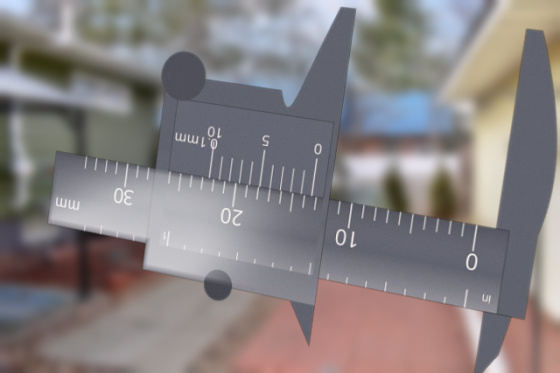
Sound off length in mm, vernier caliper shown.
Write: 13.4 mm
